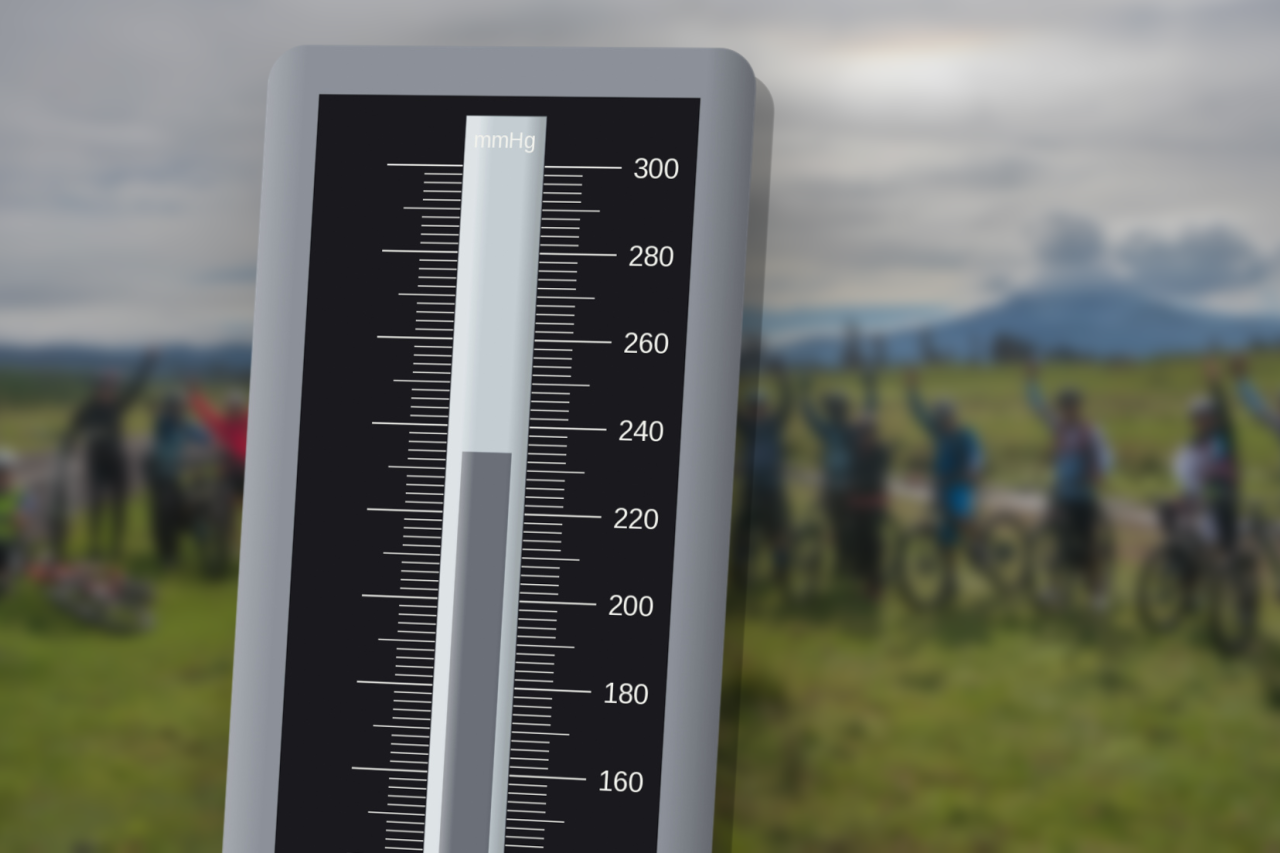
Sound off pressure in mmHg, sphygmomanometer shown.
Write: 234 mmHg
